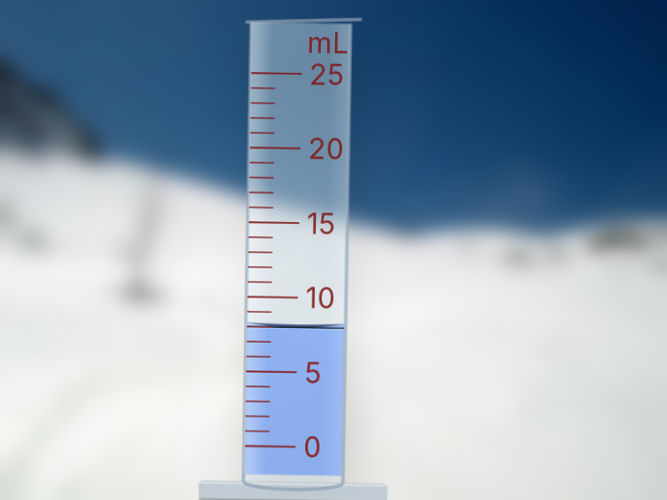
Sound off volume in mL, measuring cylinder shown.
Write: 8 mL
